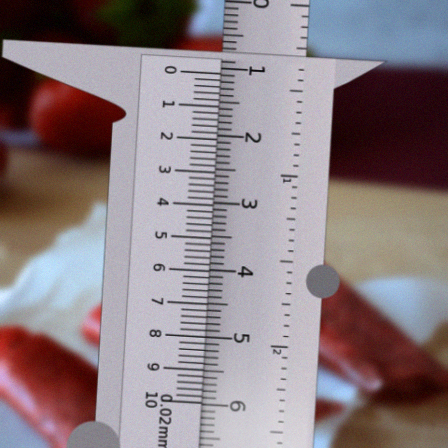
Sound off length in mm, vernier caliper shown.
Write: 10.8 mm
